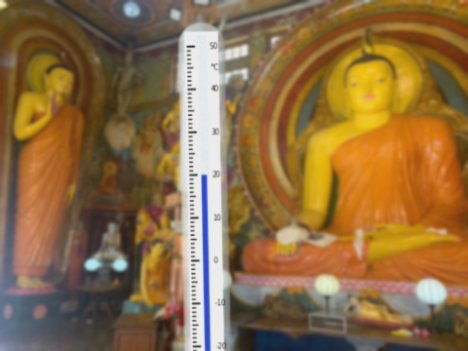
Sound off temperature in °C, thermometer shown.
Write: 20 °C
